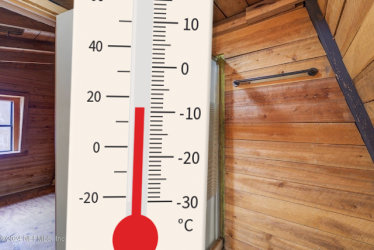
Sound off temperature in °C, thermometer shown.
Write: -9 °C
